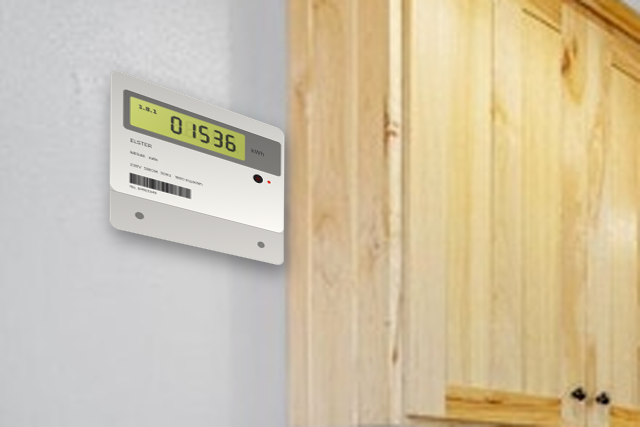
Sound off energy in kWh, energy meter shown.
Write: 1536 kWh
